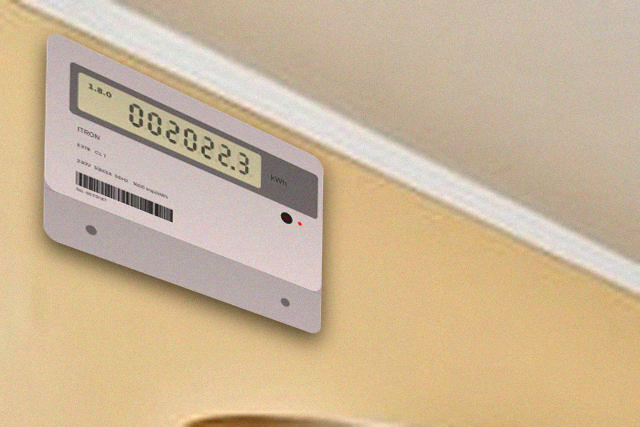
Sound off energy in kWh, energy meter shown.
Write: 2022.3 kWh
